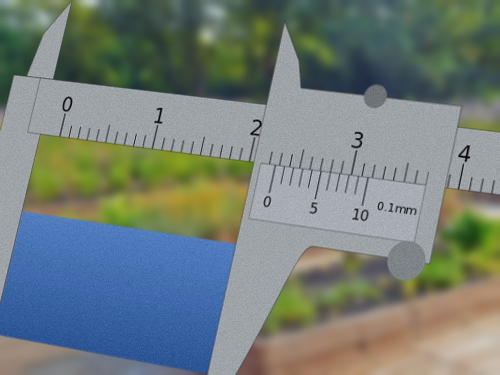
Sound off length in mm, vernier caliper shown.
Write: 22.6 mm
